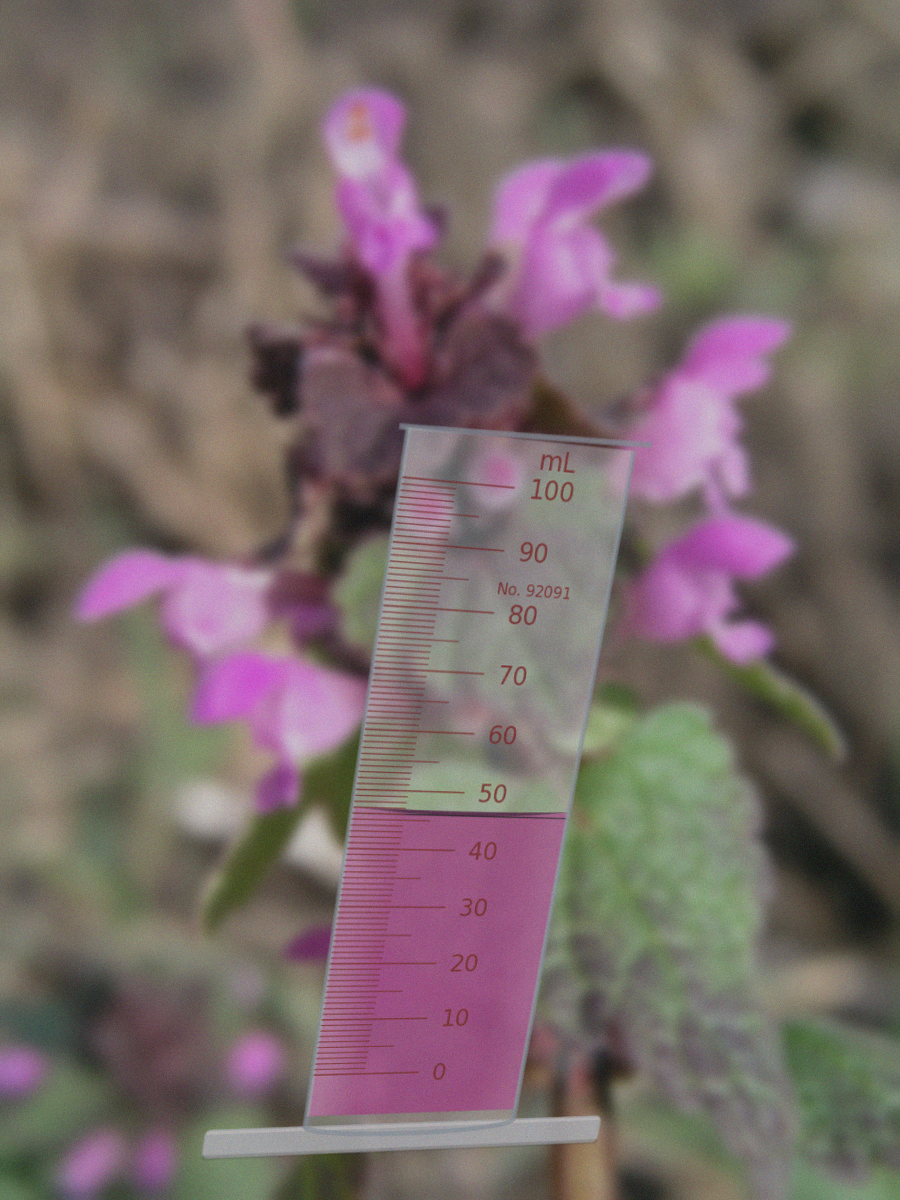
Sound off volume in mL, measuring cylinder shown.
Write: 46 mL
